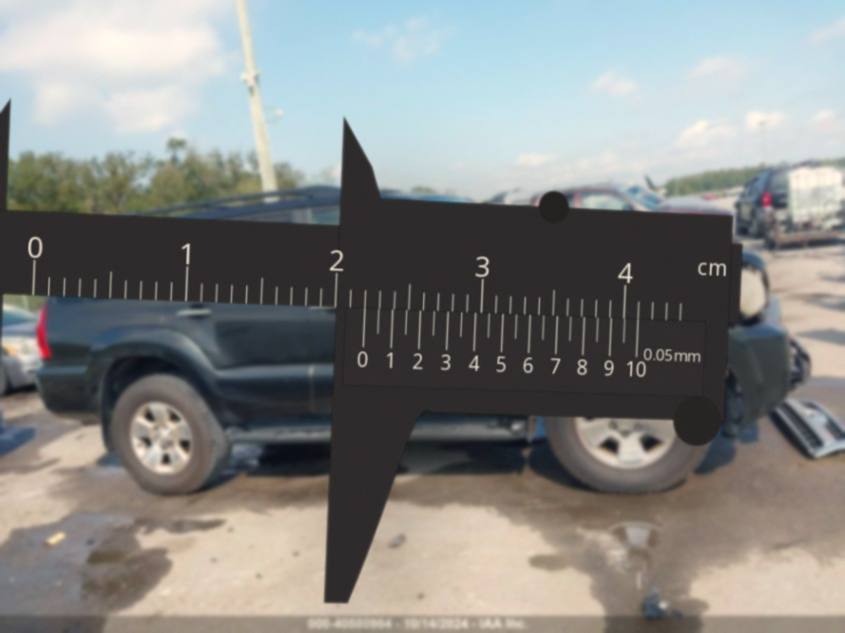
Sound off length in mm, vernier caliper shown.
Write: 22.0 mm
